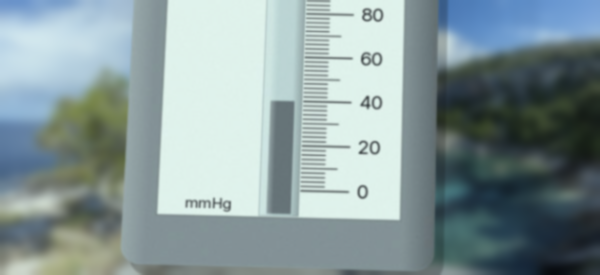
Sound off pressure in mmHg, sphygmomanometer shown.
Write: 40 mmHg
